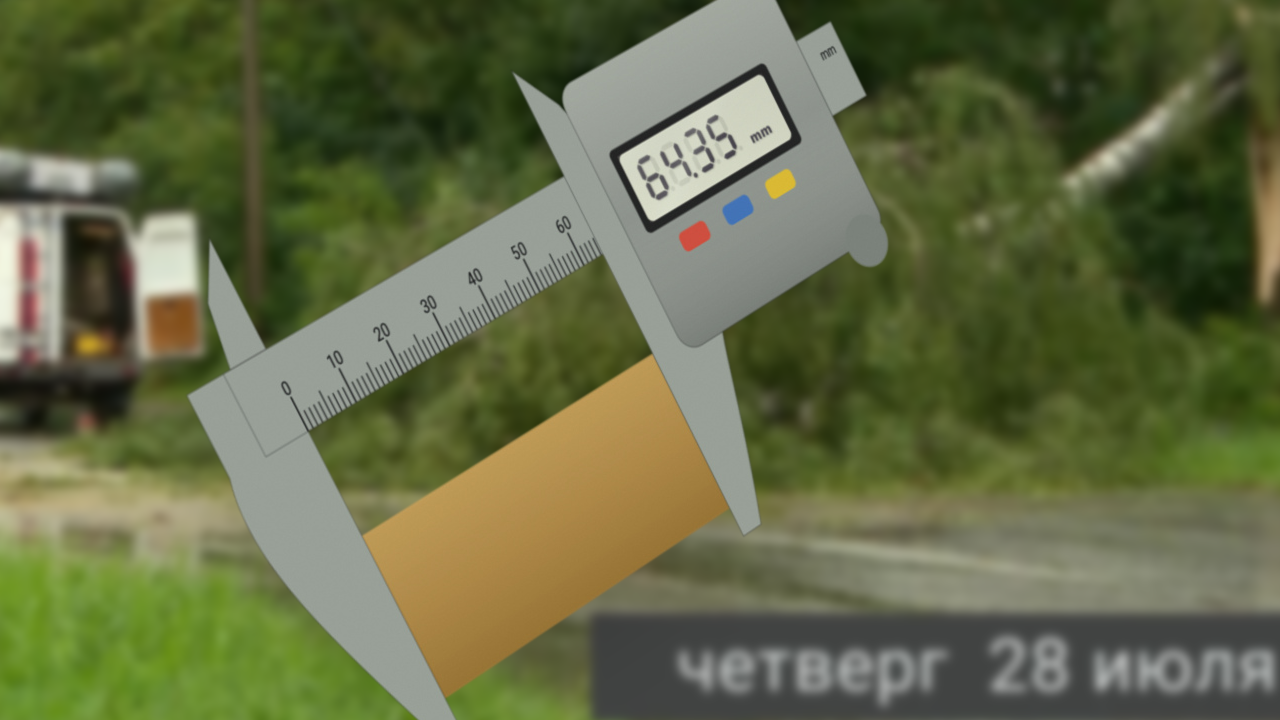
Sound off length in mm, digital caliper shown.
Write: 64.35 mm
